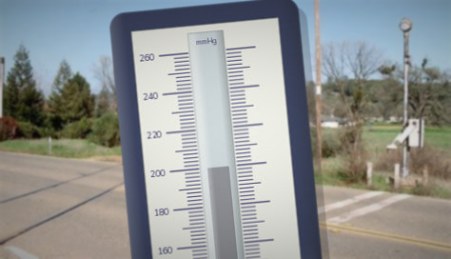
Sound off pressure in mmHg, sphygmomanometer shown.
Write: 200 mmHg
